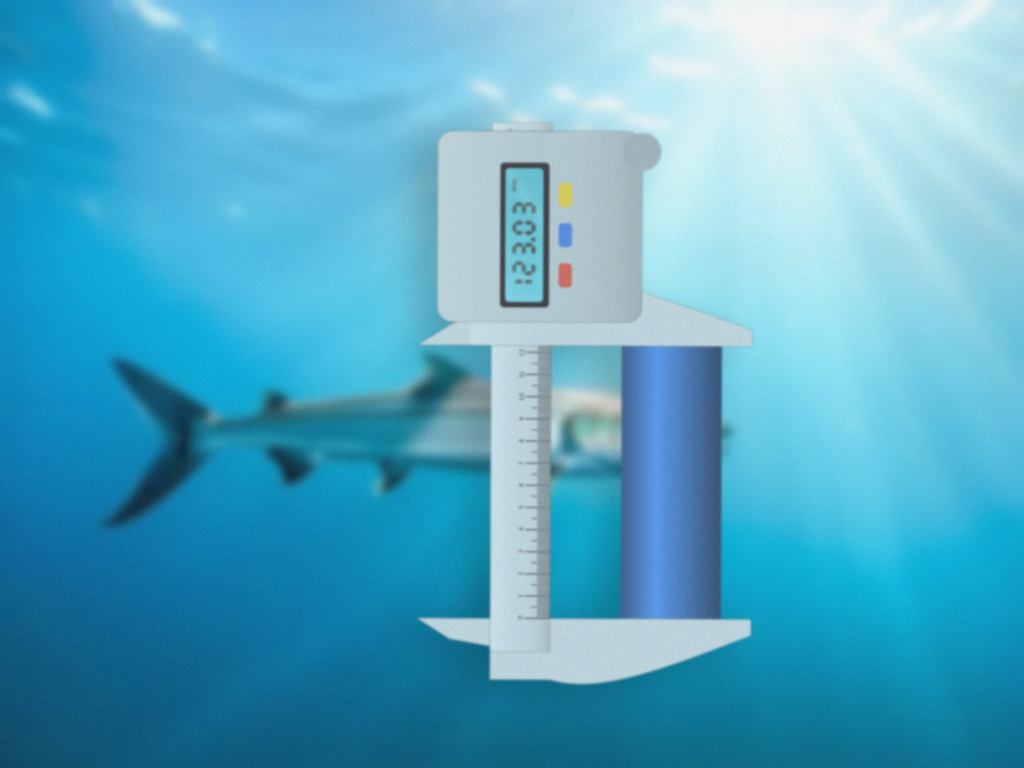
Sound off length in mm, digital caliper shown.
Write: 123.03 mm
